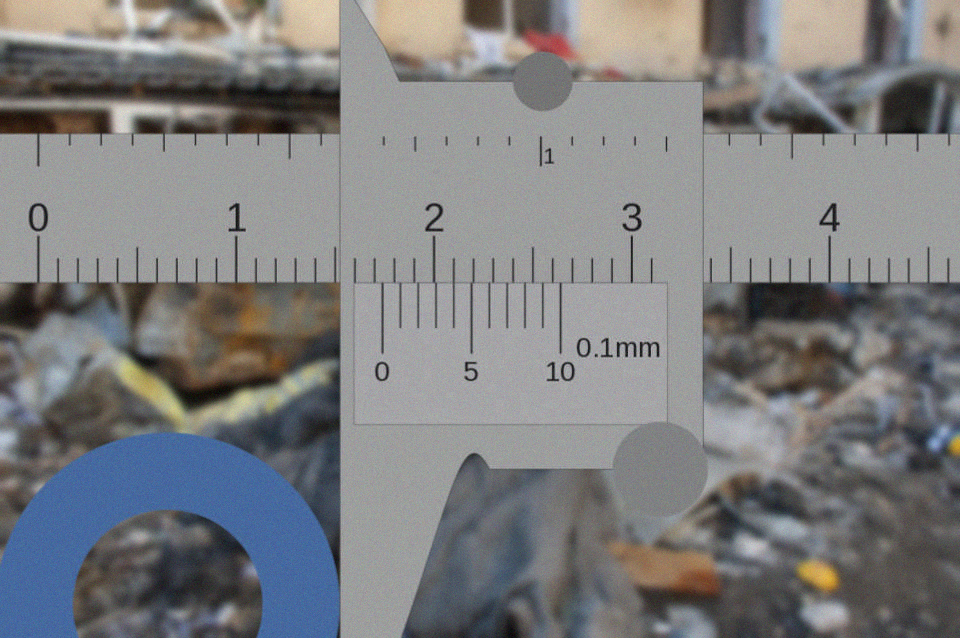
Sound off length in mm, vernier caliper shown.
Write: 17.4 mm
